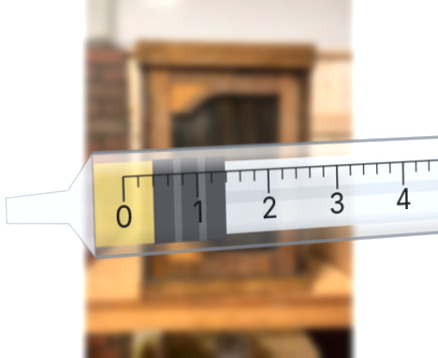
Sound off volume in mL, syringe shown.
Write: 0.4 mL
